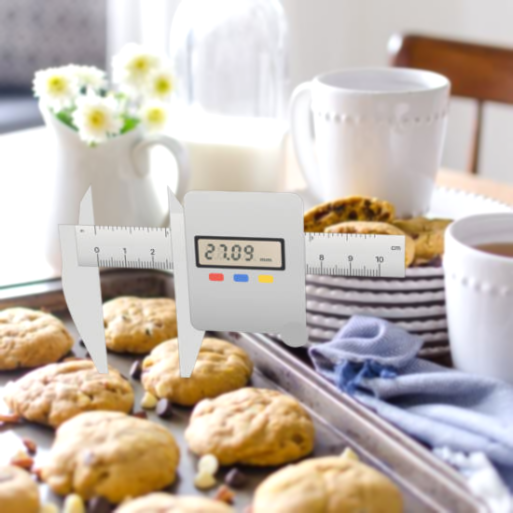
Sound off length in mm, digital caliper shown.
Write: 27.09 mm
